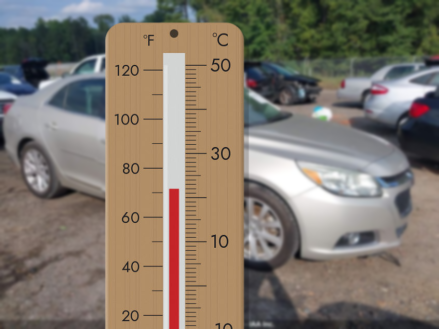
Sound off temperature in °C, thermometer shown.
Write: 22 °C
